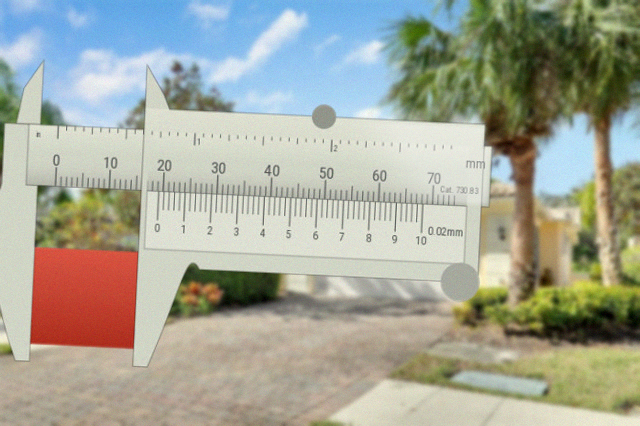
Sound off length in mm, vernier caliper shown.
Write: 19.2 mm
